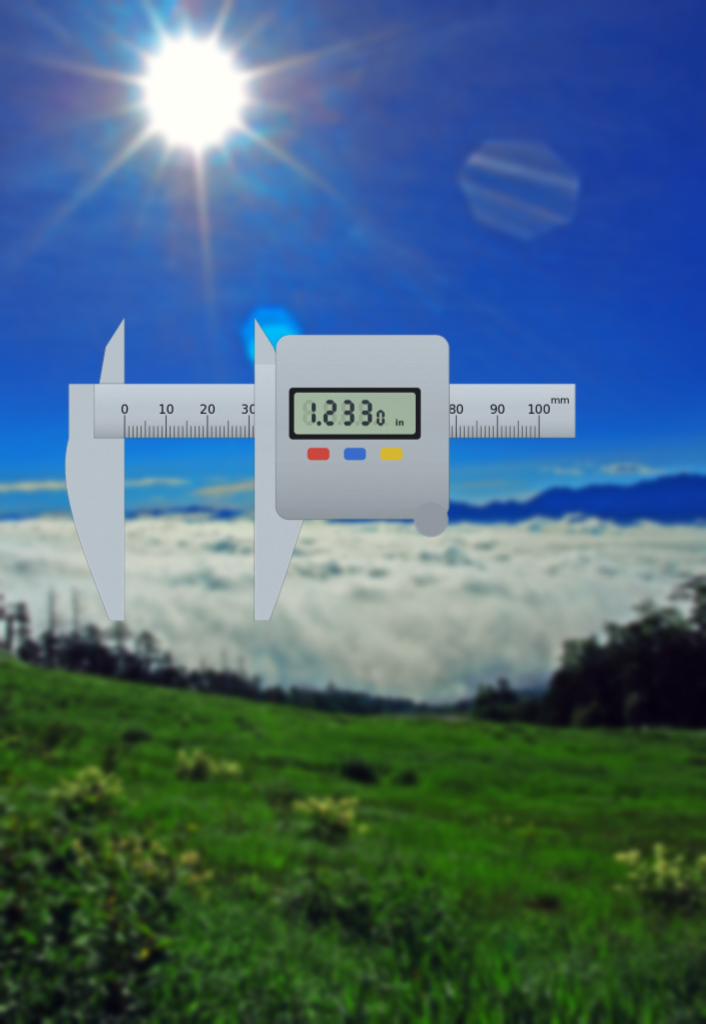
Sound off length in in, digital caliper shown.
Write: 1.2330 in
